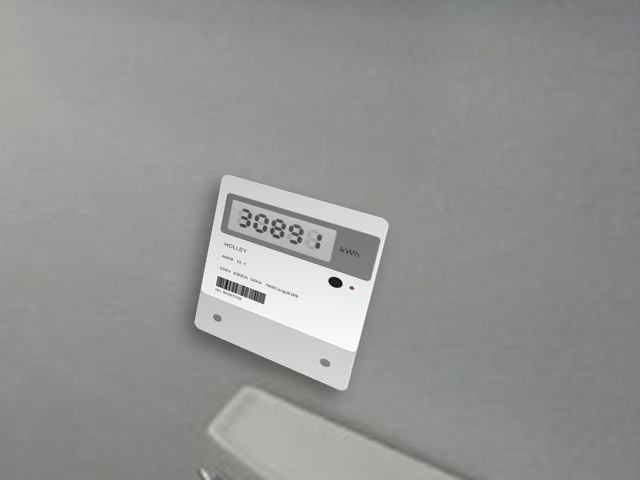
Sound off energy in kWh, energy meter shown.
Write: 30891 kWh
